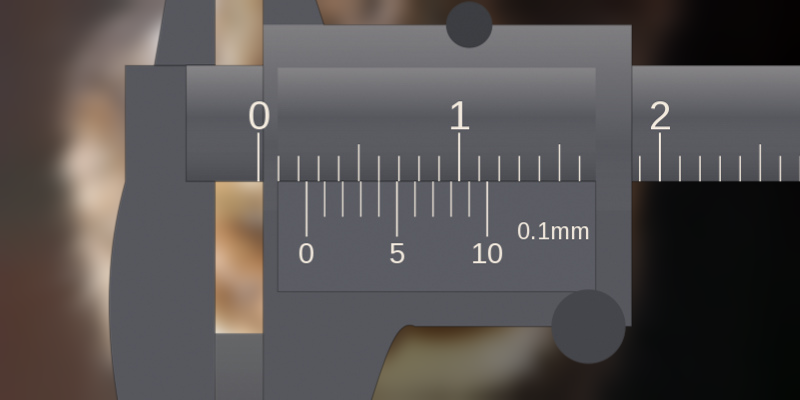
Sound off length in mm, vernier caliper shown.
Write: 2.4 mm
